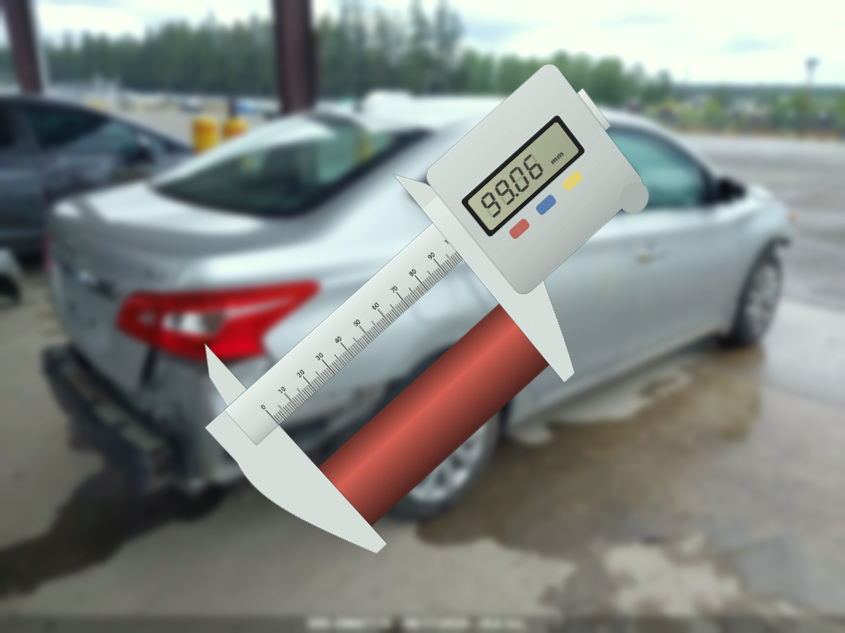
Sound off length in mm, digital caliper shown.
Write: 99.06 mm
